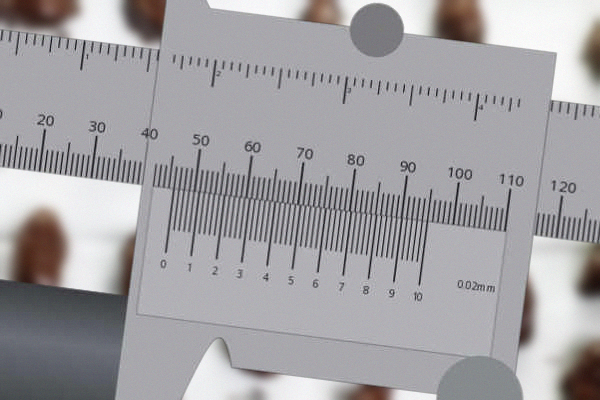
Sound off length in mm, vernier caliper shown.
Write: 46.0 mm
